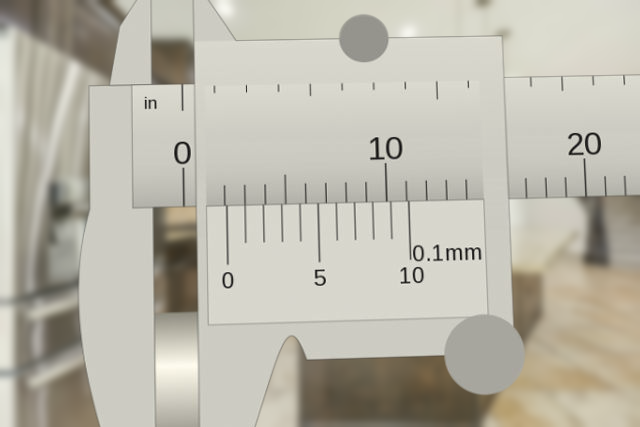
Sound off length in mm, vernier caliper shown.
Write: 2.1 mm
